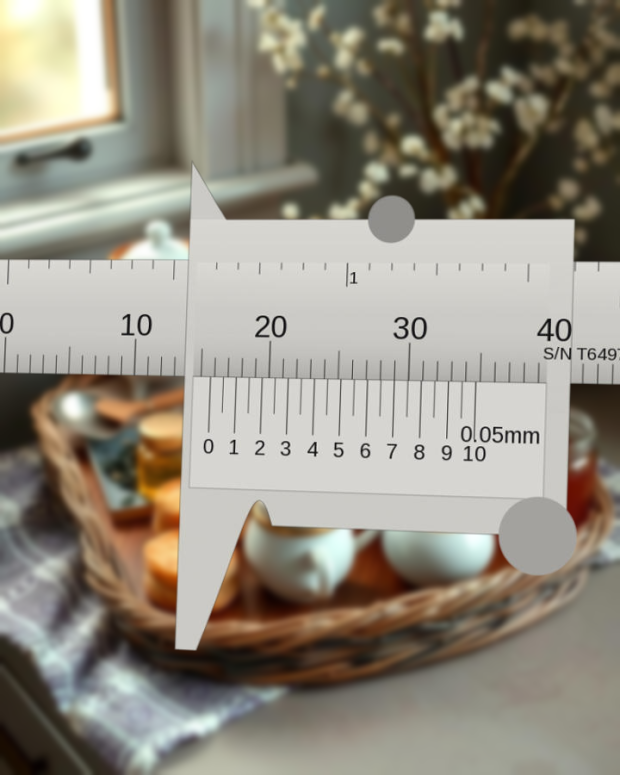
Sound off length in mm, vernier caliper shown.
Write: 15.7 mm
